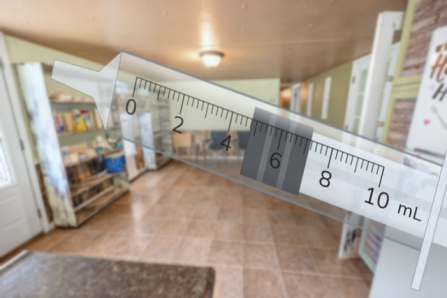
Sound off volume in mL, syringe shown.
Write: 4.8 mL
